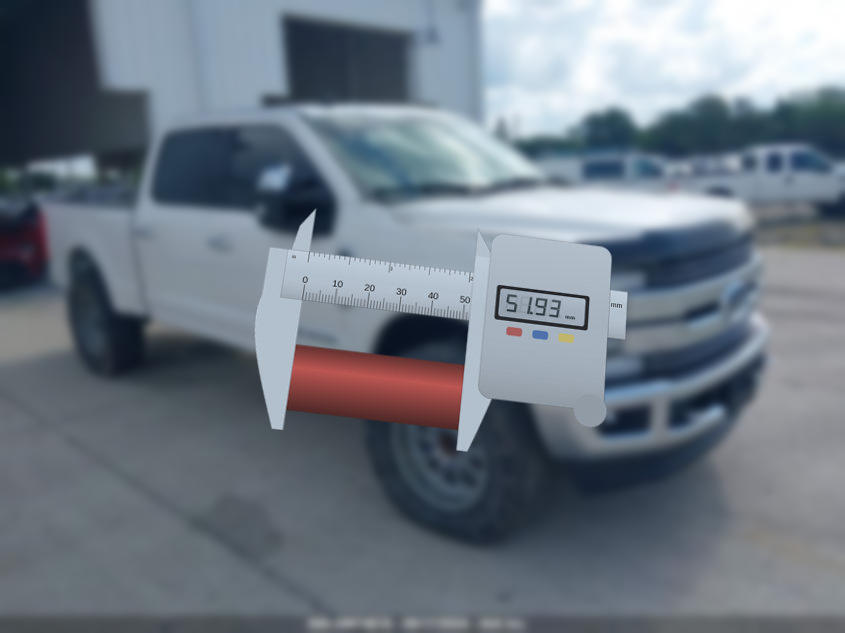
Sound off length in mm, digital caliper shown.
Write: 51.93 mm
